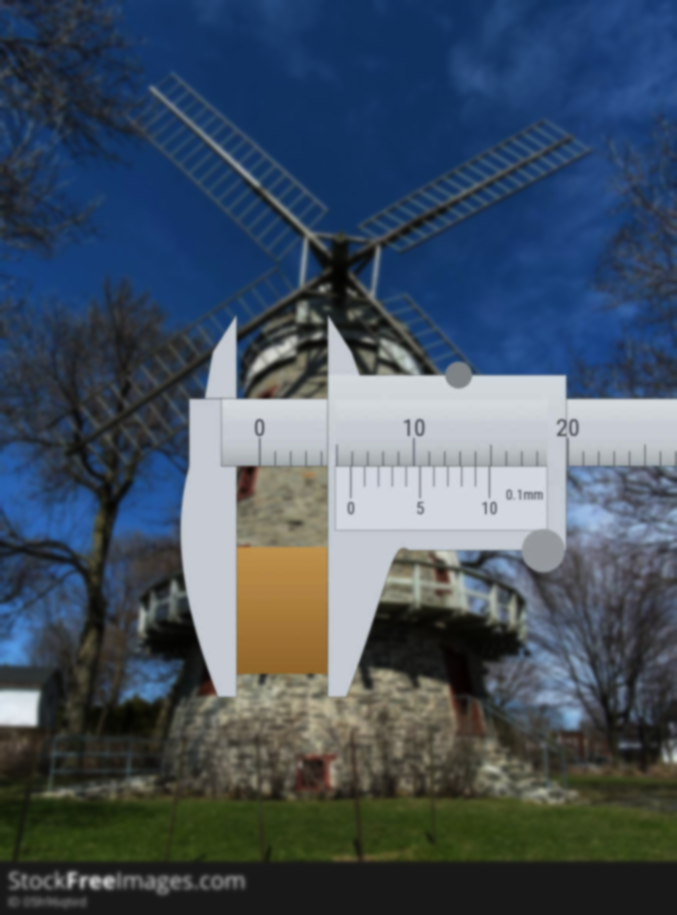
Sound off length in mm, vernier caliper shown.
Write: 5.9 mm
